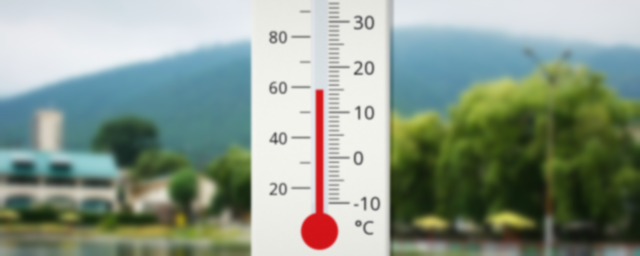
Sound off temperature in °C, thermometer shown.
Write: 15 °C
